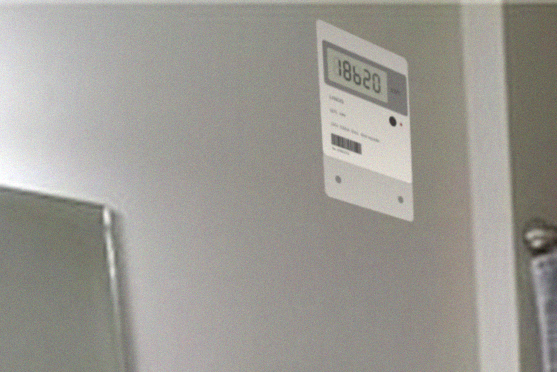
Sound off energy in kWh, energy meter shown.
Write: 18620 kWh
